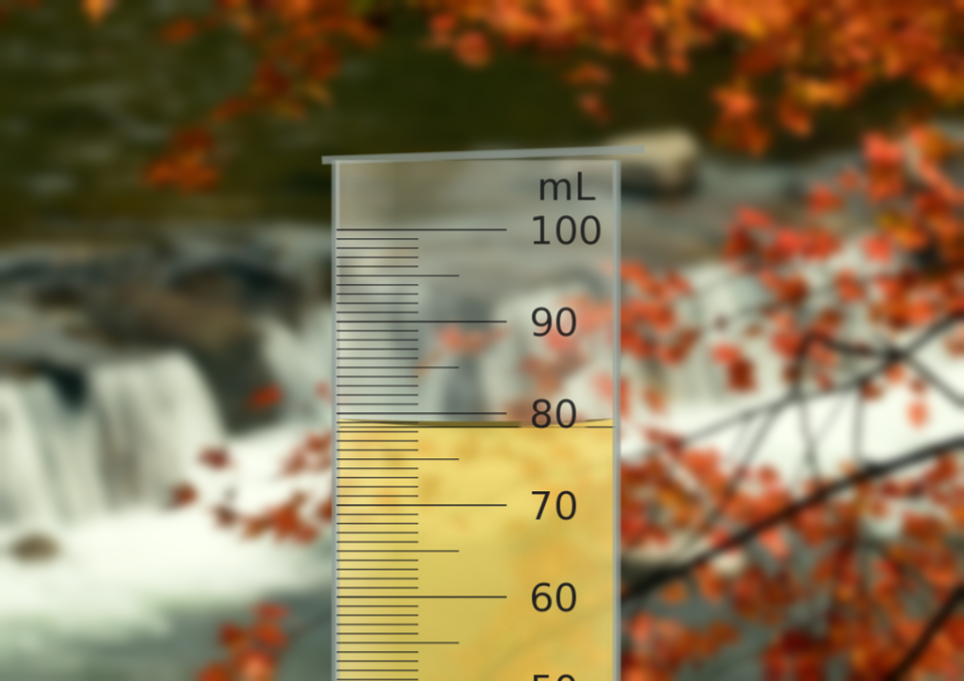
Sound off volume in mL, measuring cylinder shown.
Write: 78.5 mL
